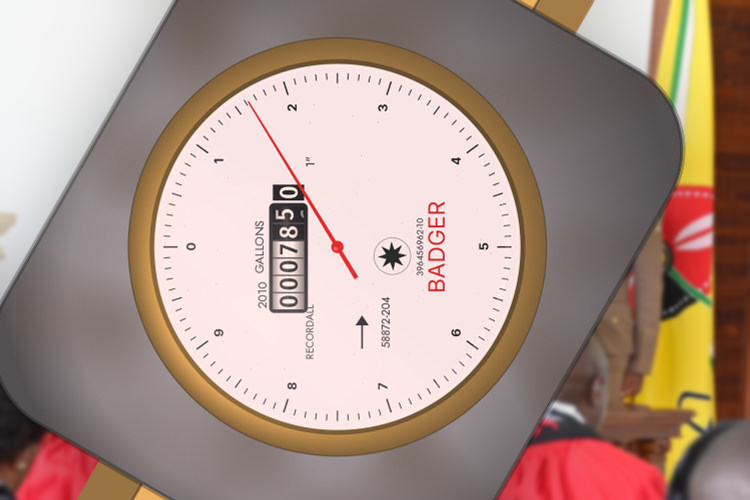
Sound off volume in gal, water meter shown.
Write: 7851.6 gal
